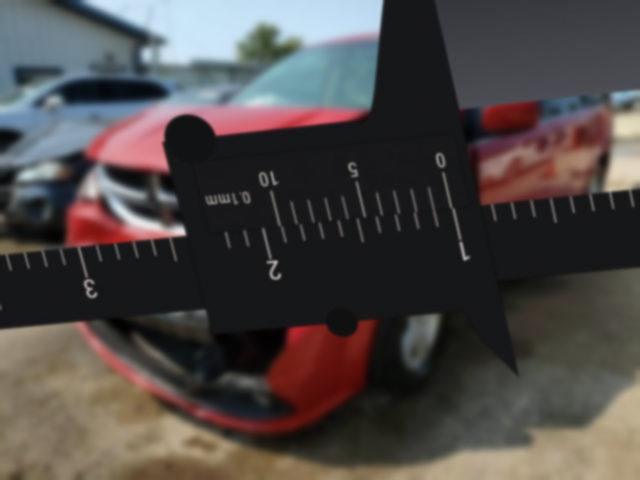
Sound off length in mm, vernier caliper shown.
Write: 10.1 mm
